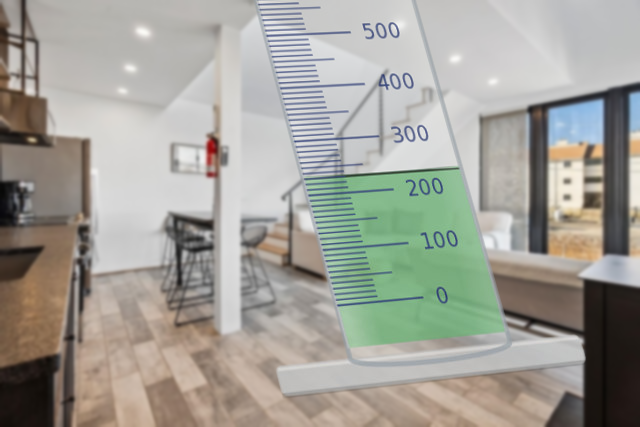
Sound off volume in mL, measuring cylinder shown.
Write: 230 mL
